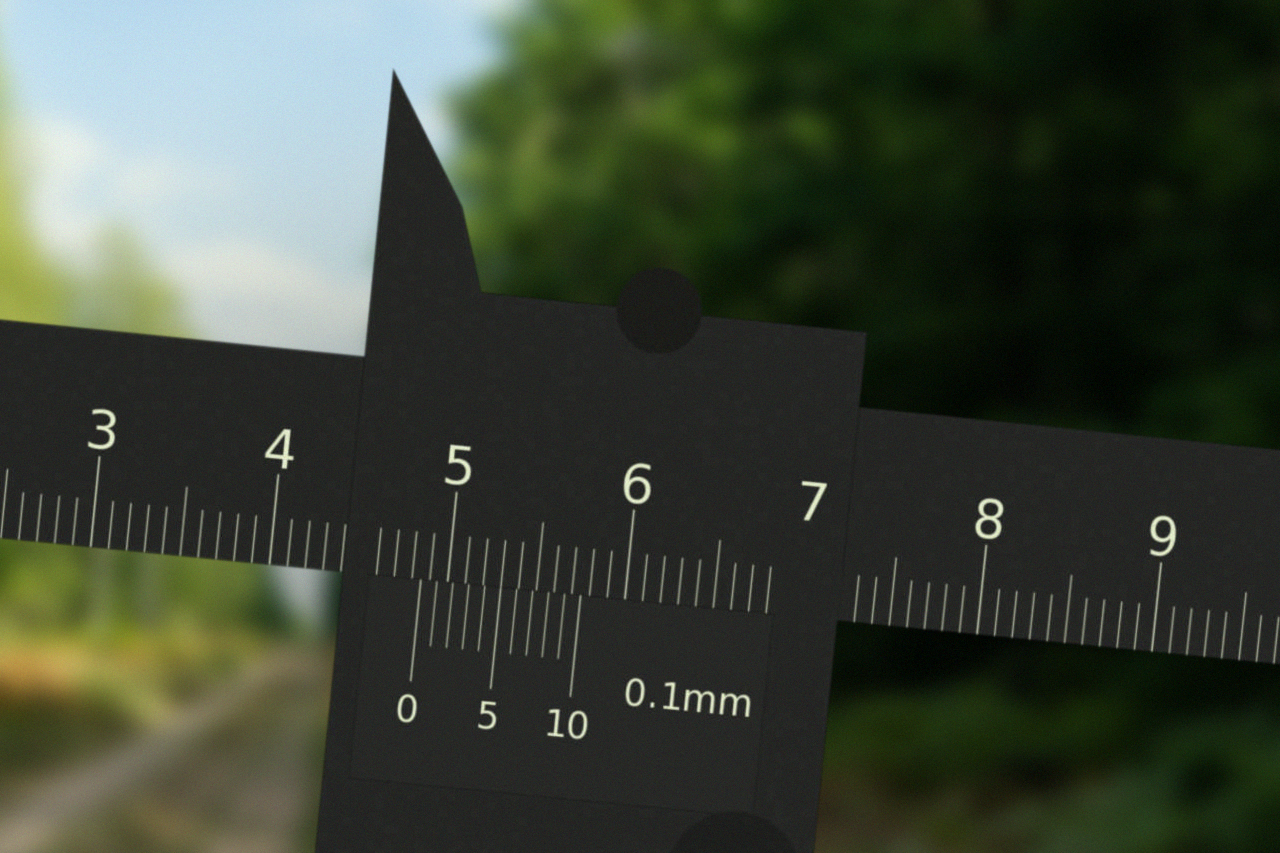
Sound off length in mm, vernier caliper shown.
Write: 48.5 mm
